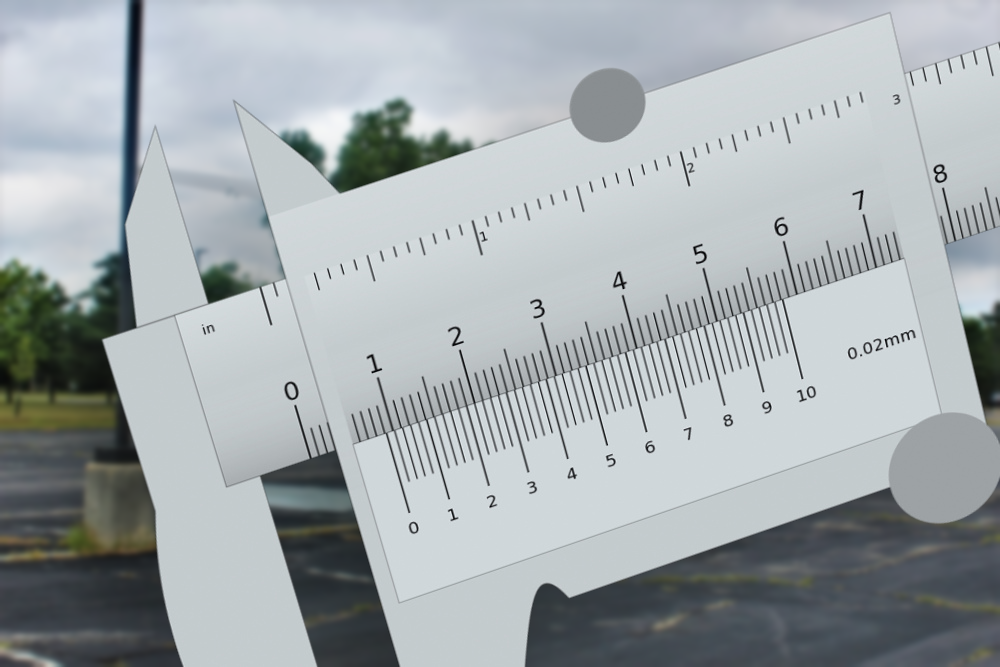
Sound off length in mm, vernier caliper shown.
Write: 9.2 mm
